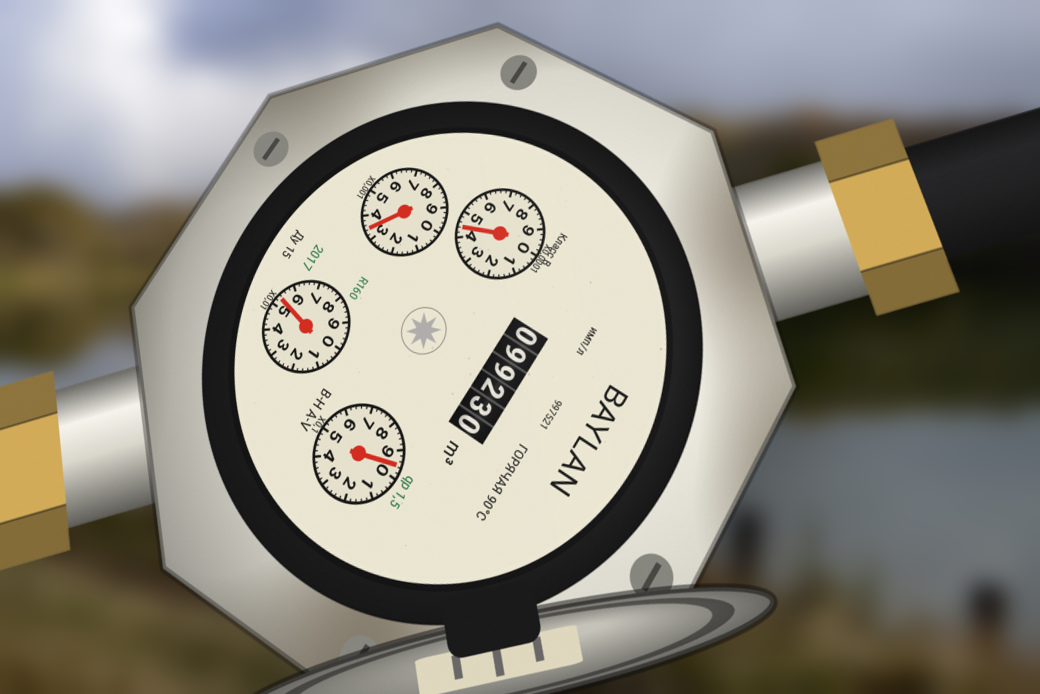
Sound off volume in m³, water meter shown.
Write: 99229.9534 m³
